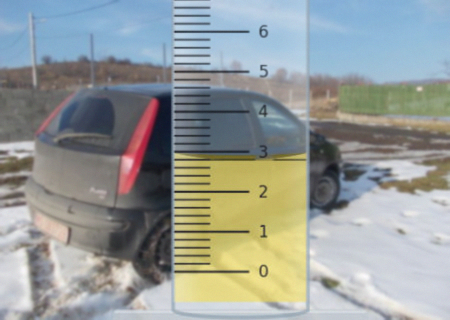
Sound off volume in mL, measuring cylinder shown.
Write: 2.8 mL
